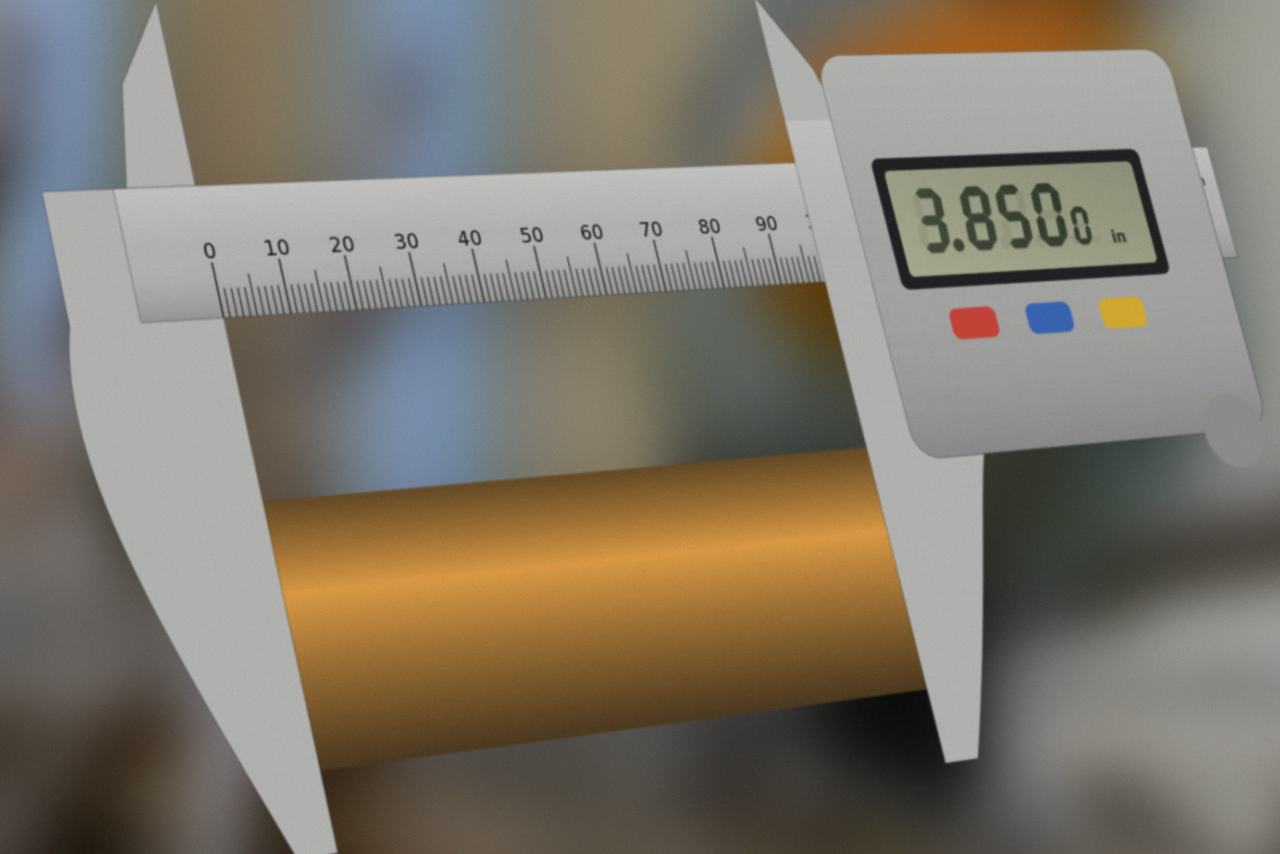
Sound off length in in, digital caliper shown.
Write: 3.8500 in
